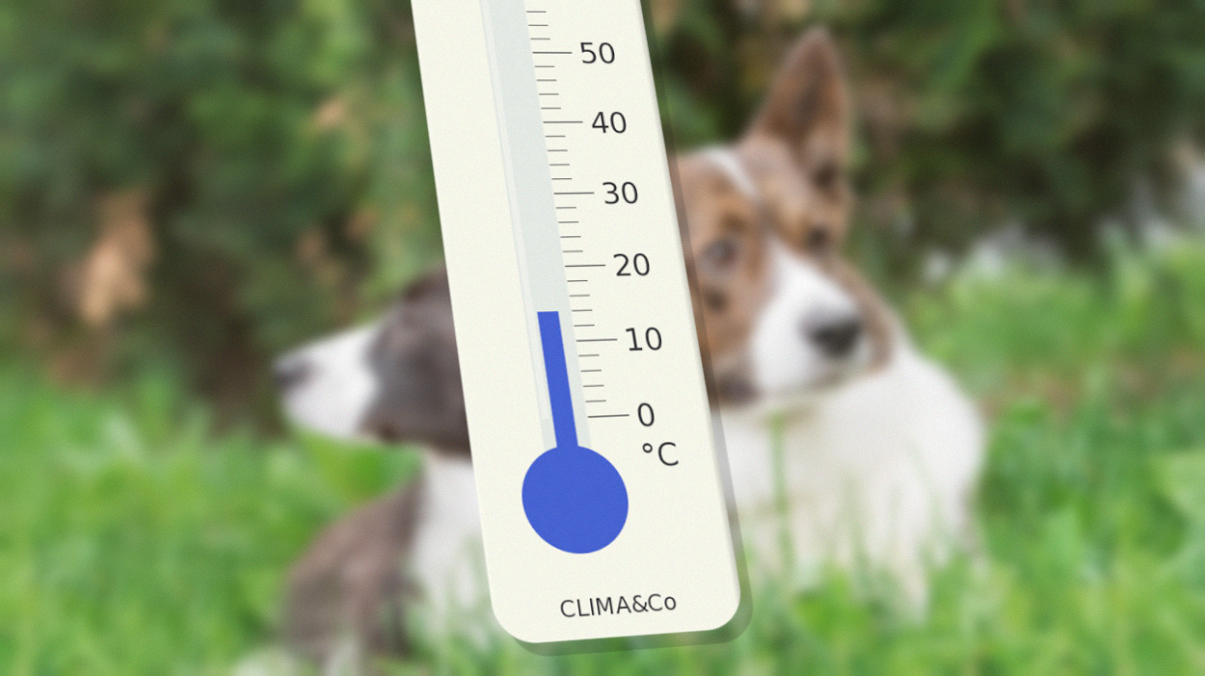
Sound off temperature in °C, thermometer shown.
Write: 14 °C
